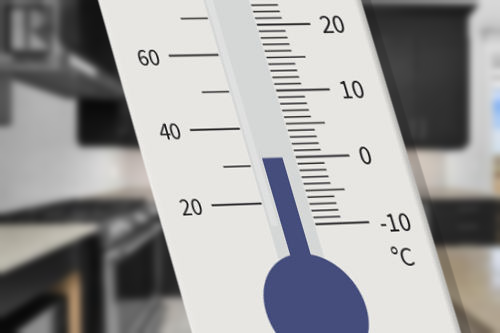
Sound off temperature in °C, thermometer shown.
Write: 0 °C
